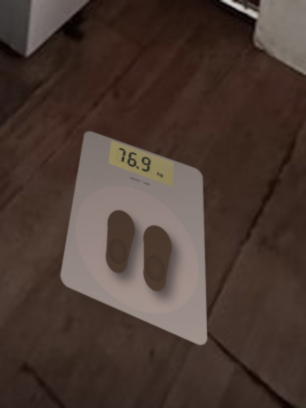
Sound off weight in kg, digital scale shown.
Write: 76.9 kg
